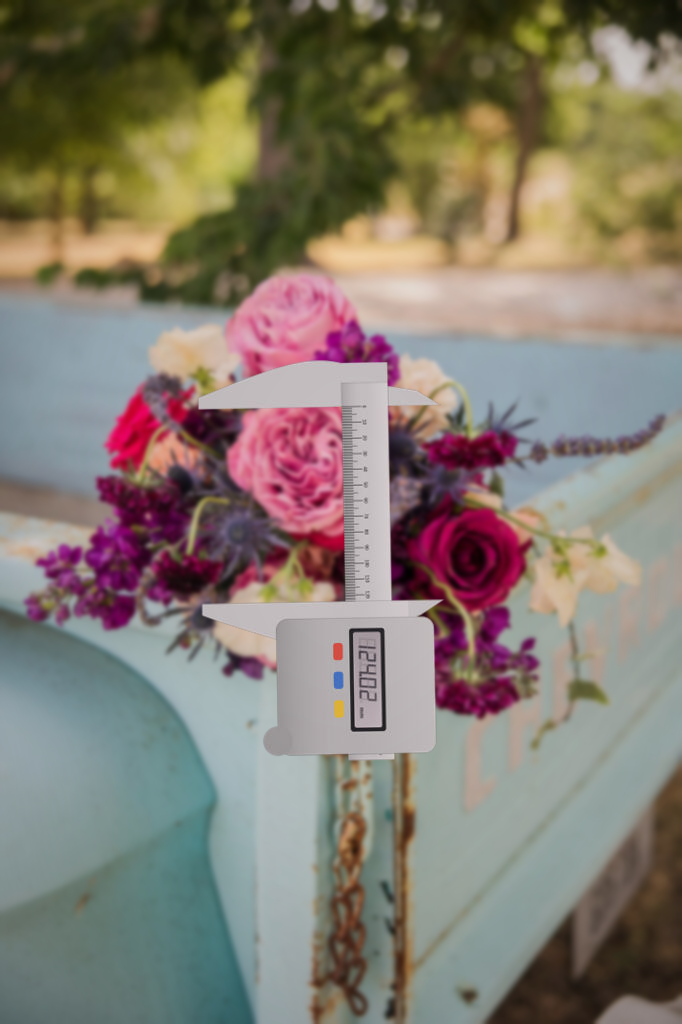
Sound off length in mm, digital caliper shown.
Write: 124.02 mm
